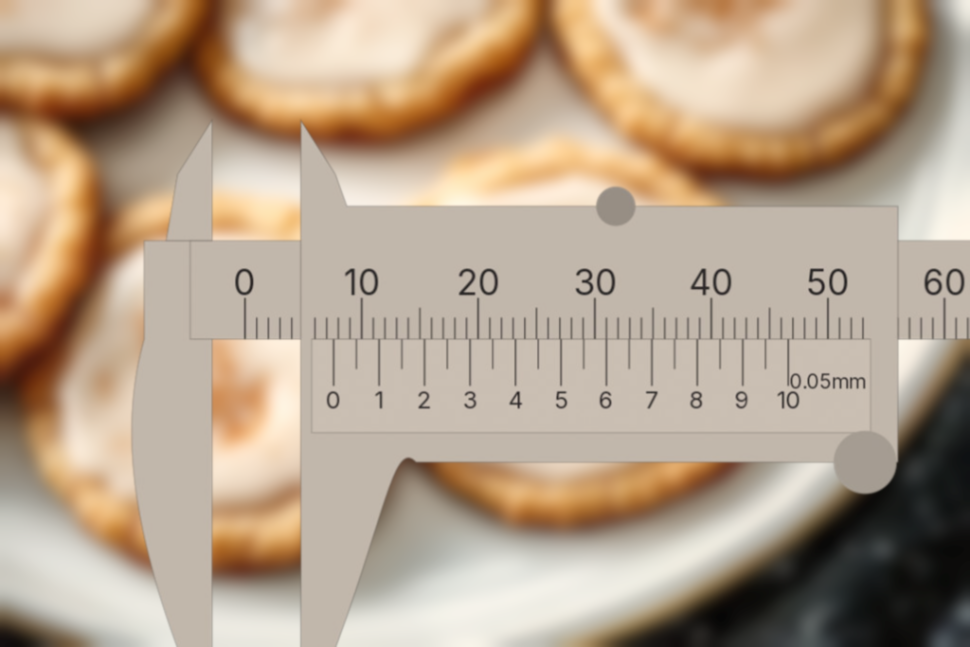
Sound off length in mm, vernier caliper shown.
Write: 7.6 mm
